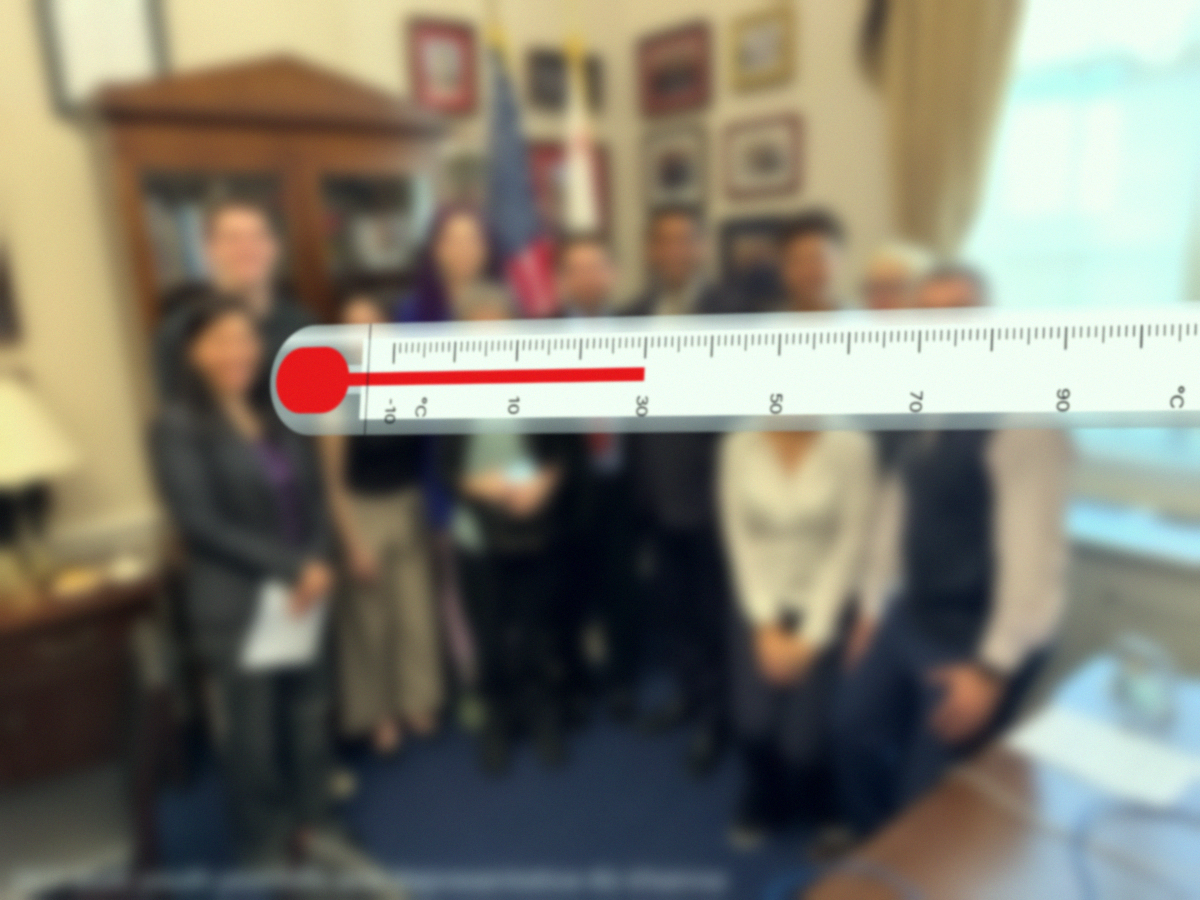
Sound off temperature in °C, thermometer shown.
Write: 30 °C
